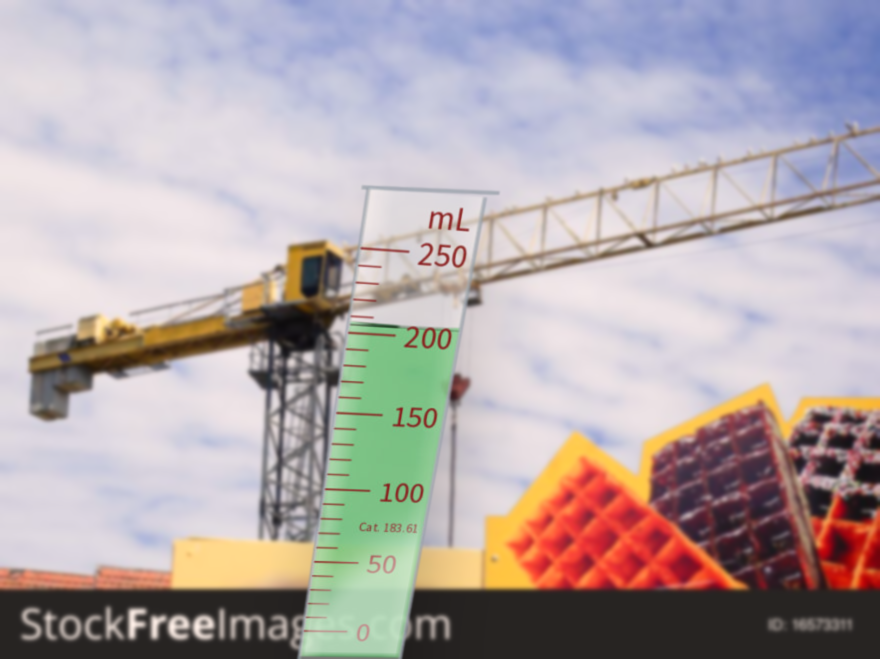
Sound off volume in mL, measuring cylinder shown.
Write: 205 mL
